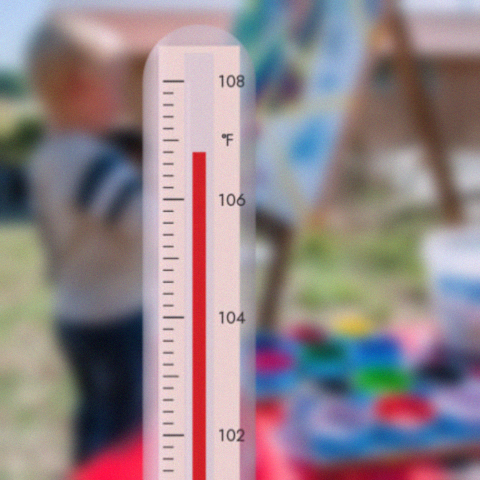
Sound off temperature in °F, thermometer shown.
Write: 106.8 °F
